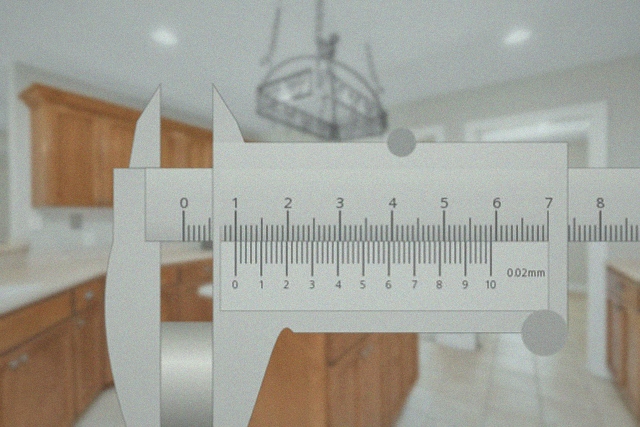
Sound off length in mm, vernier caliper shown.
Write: 10.0 mm
